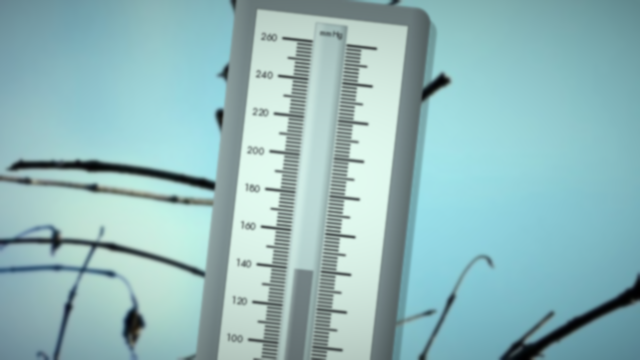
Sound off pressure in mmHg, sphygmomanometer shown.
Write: 140 mmHg
